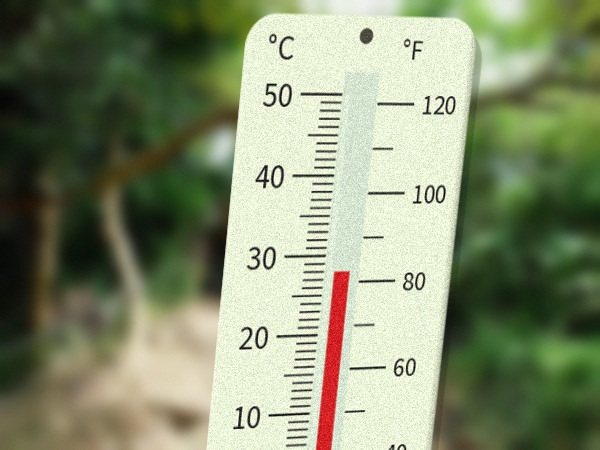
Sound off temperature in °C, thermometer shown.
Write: 28 °C
